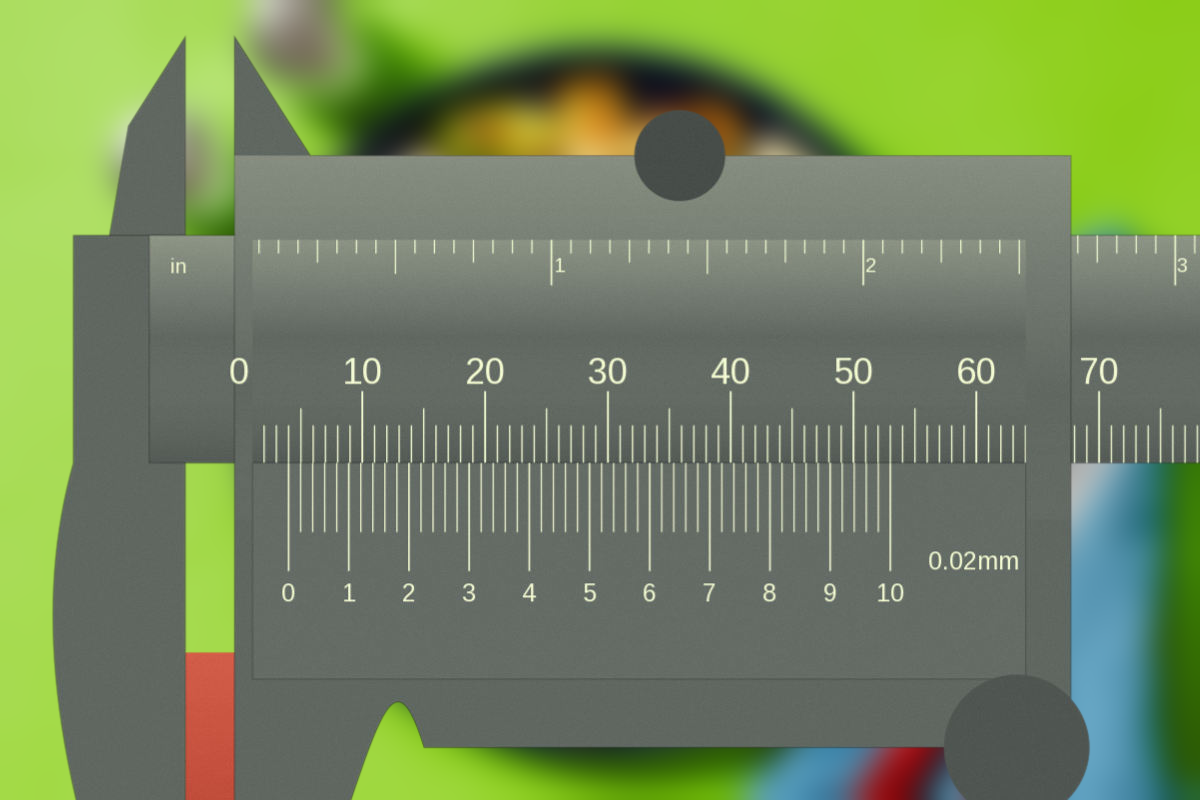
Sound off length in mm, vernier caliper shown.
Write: 4.0 mm
